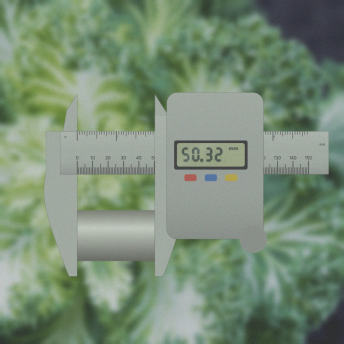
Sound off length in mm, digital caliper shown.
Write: 50.32 mm
